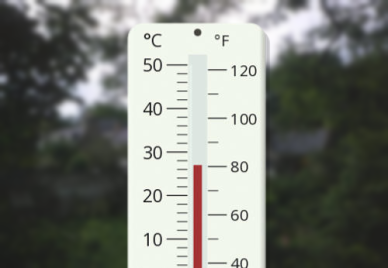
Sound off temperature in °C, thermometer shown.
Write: 27 °C
